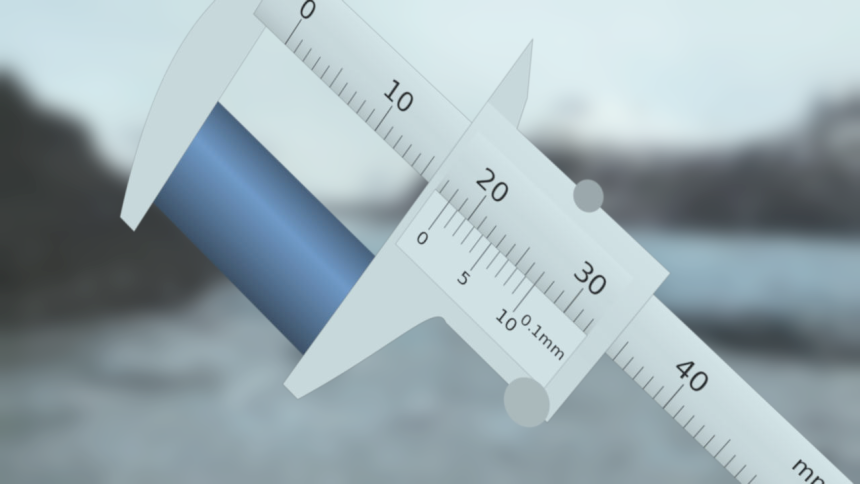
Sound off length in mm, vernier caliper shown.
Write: 18.0 mm
